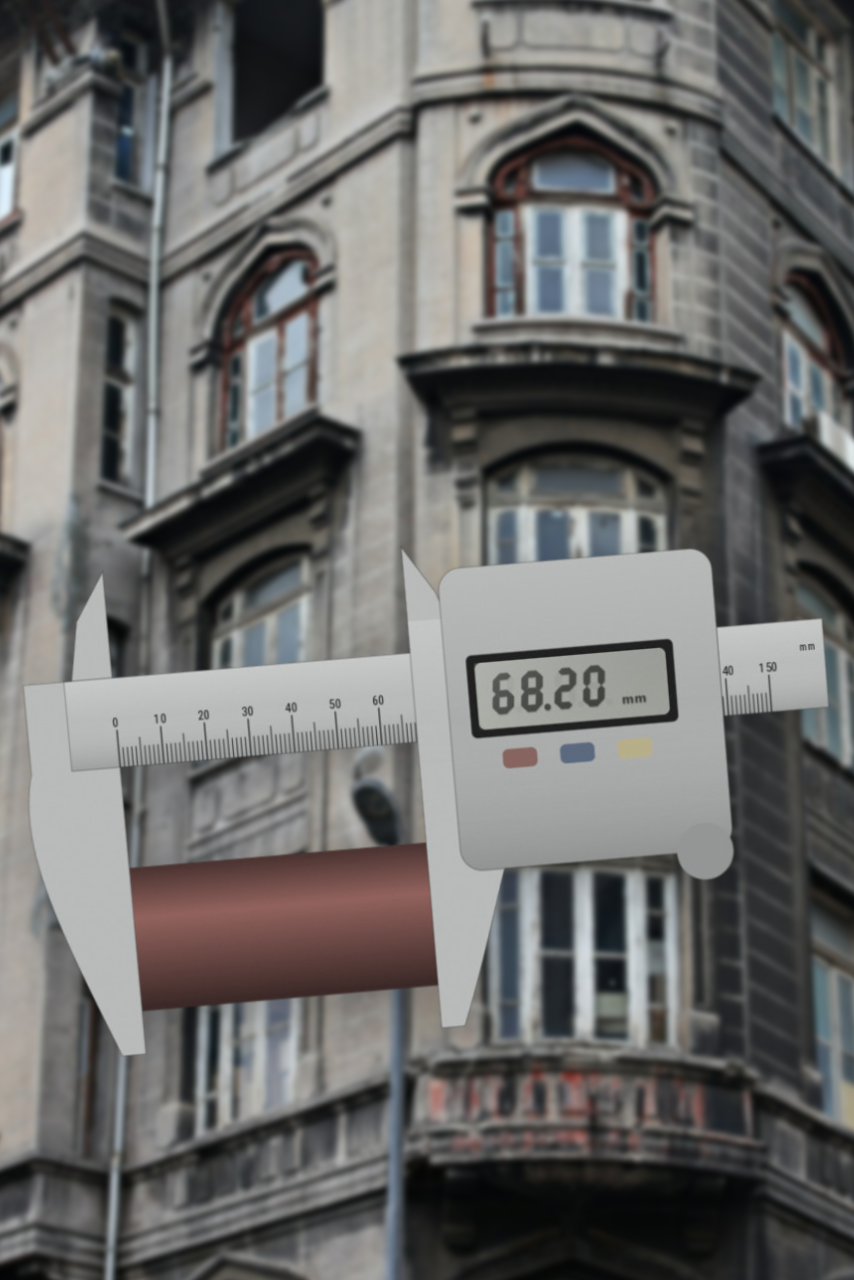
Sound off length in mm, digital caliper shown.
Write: 68.20 mm
